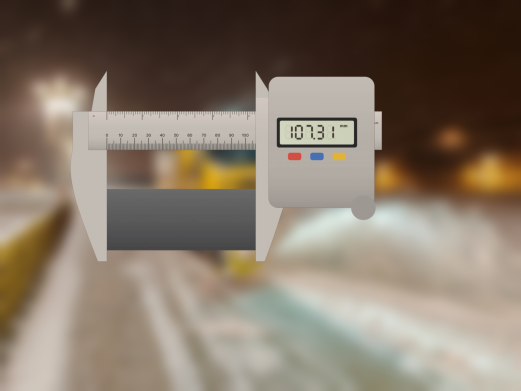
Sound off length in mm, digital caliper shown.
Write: 107.31 mm
